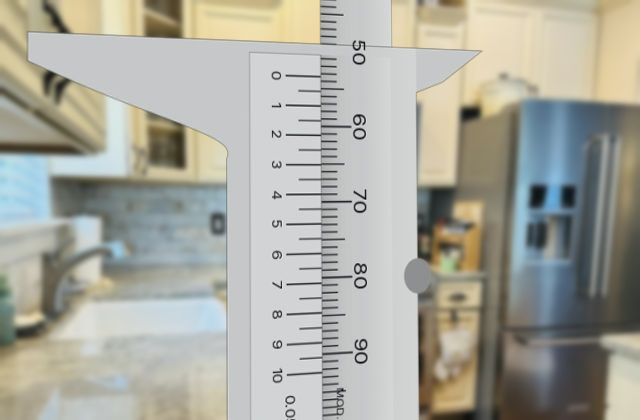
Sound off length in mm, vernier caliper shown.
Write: 53.4 mm
